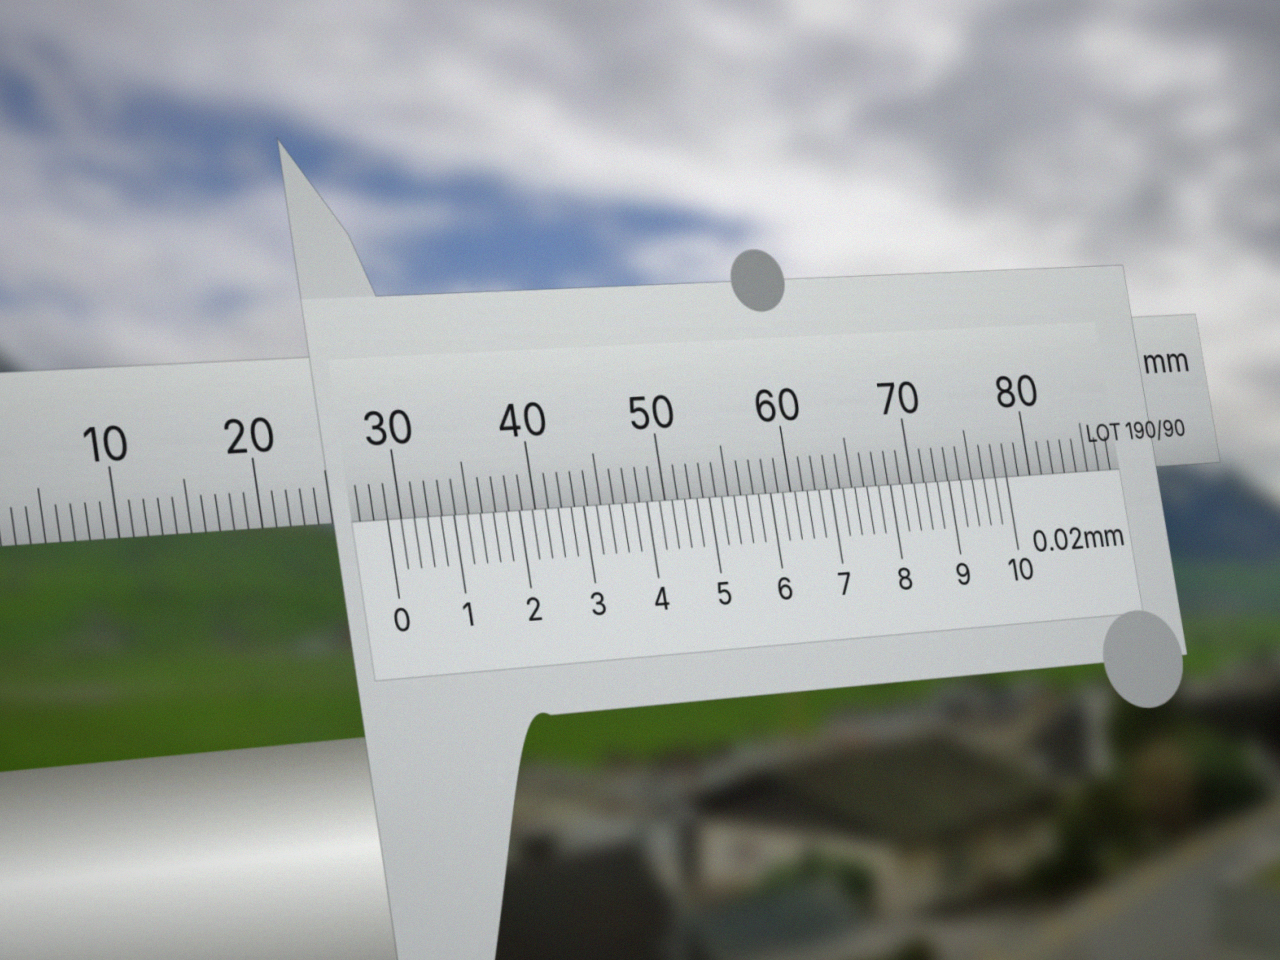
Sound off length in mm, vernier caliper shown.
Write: 29.0 mm
